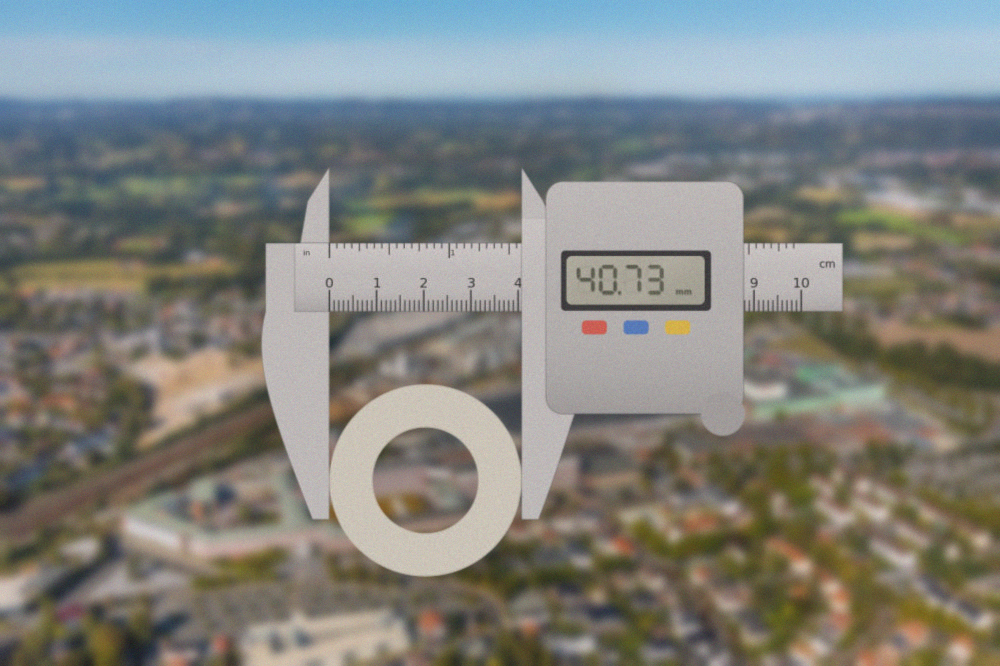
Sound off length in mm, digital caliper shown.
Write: 40.73 mm
